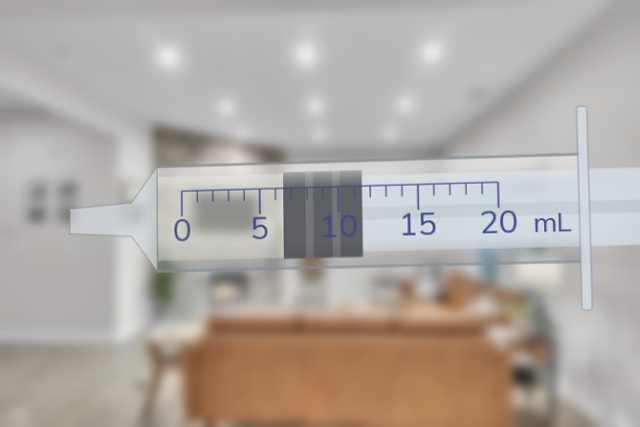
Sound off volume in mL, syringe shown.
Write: 6.5 mL
